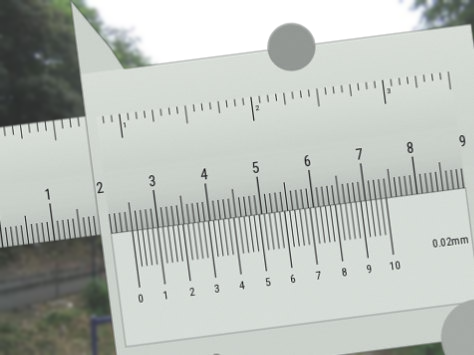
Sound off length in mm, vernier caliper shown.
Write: 25.0 mm
